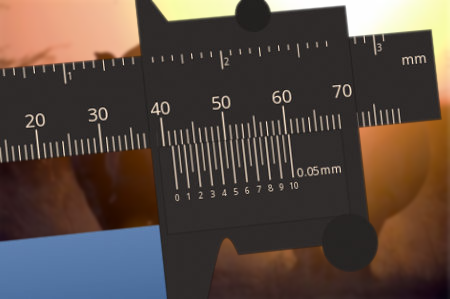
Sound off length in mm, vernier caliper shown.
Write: 41.4 mm
